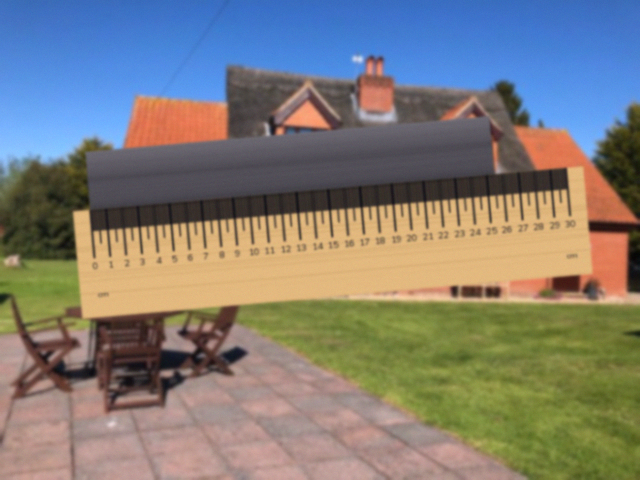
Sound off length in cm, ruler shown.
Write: 25.5 cm
